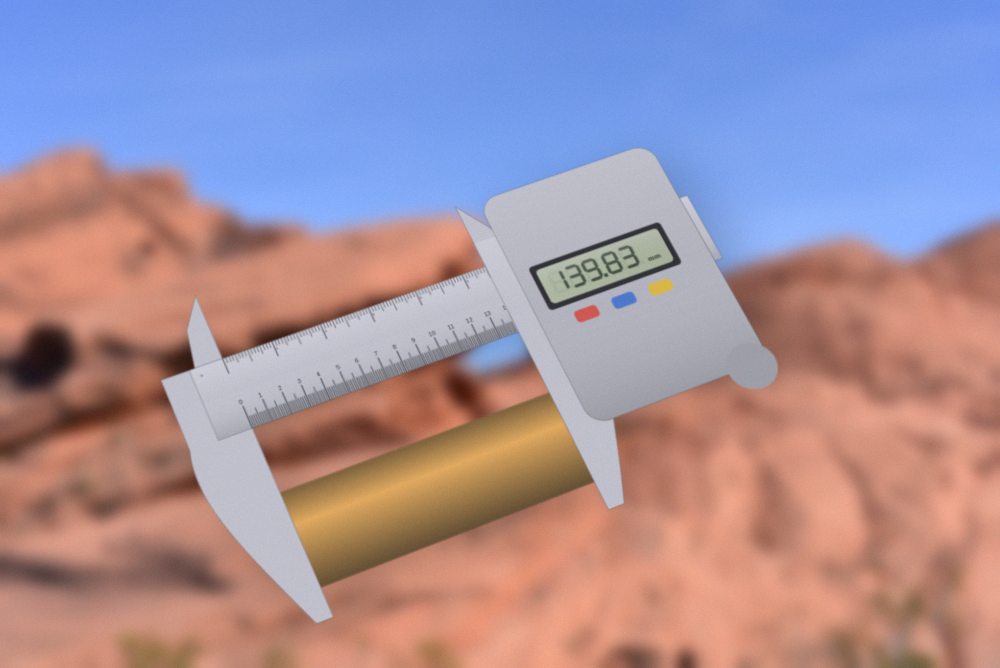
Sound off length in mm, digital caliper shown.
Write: 139.83 mm
